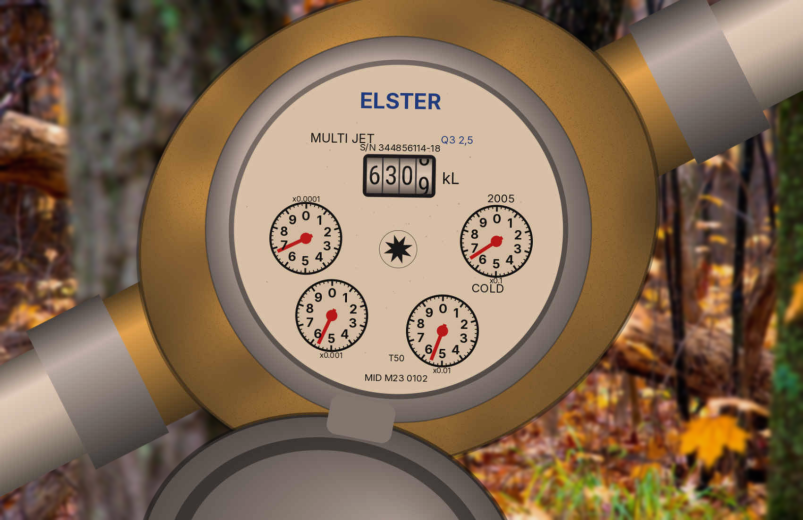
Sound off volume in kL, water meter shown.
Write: 6308.6556 kL
